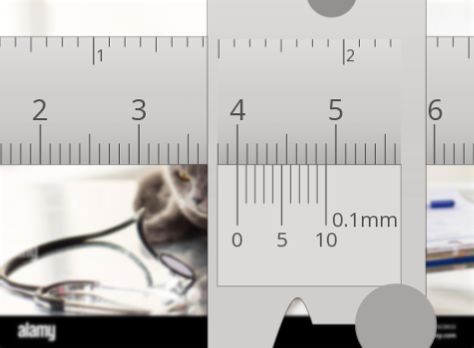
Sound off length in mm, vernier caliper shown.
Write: 40.0 mm
